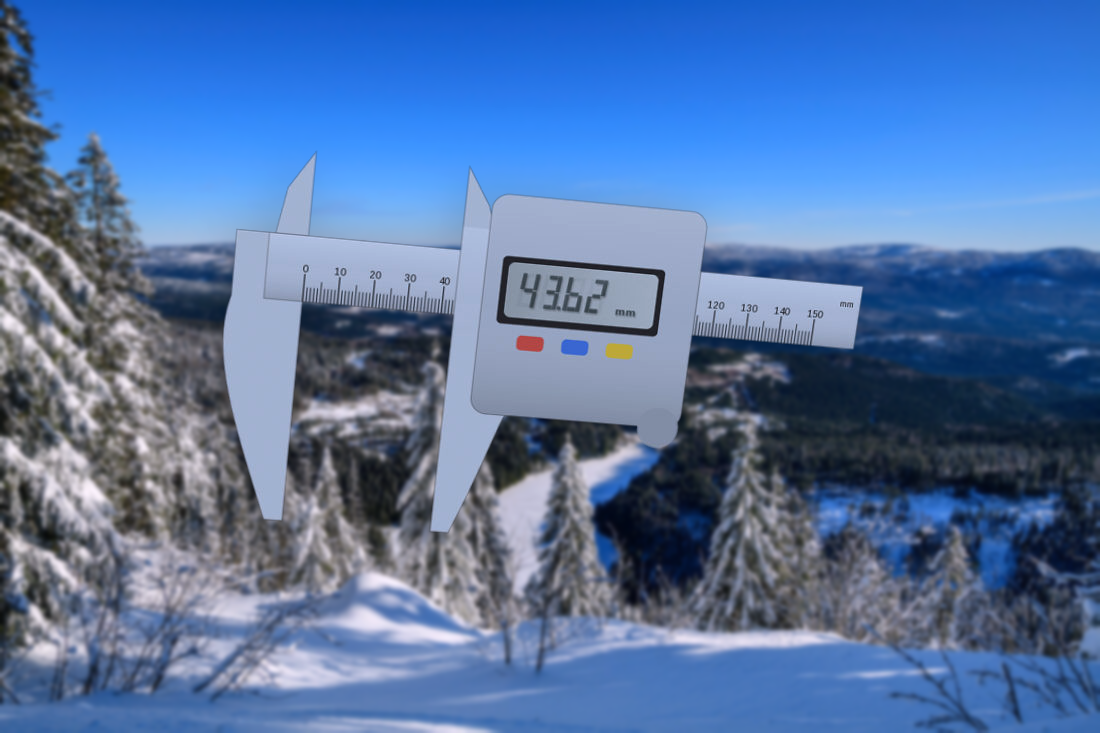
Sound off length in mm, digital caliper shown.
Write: 43.62 mm
